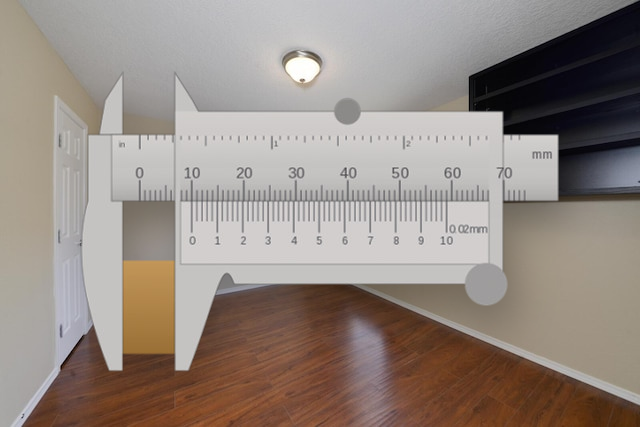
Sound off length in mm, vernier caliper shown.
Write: 10.0 mm
